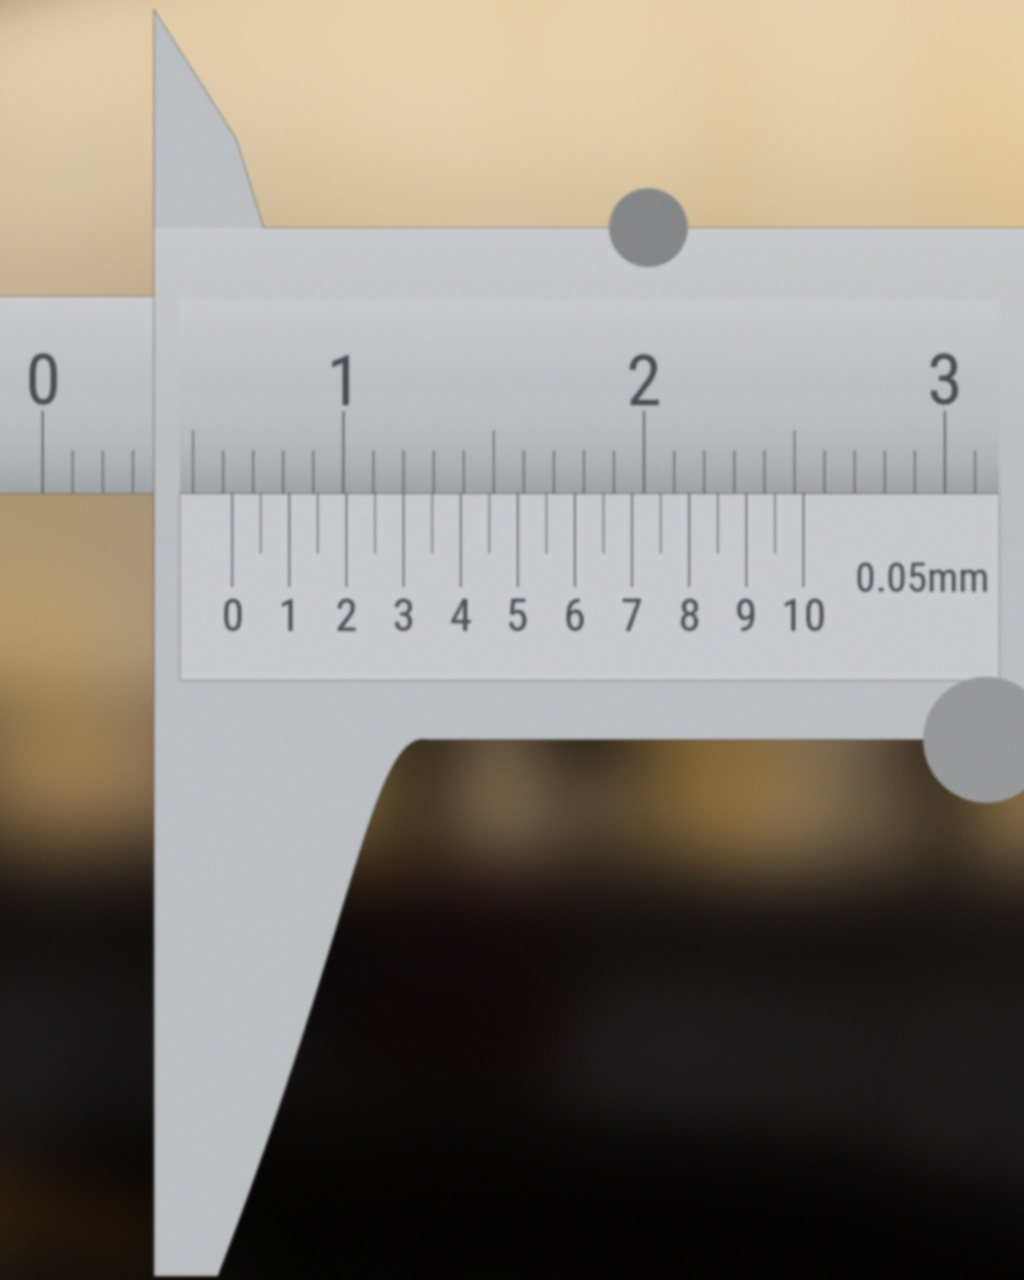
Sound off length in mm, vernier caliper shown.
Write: 6.3 mm
